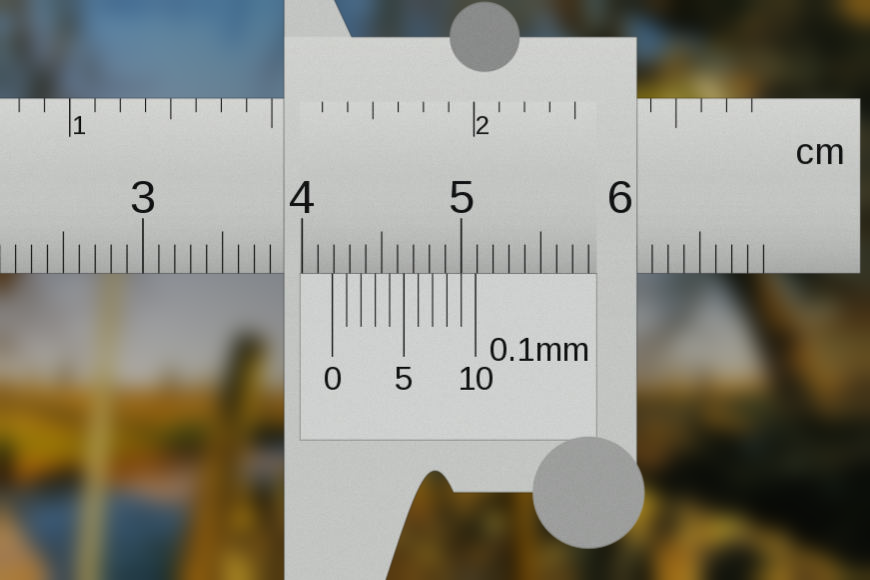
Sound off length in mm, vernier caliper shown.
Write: 41.9 mm
